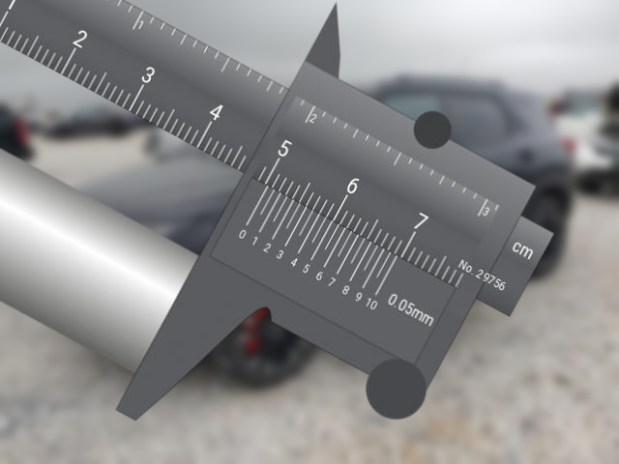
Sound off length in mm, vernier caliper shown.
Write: 50.4 mm
